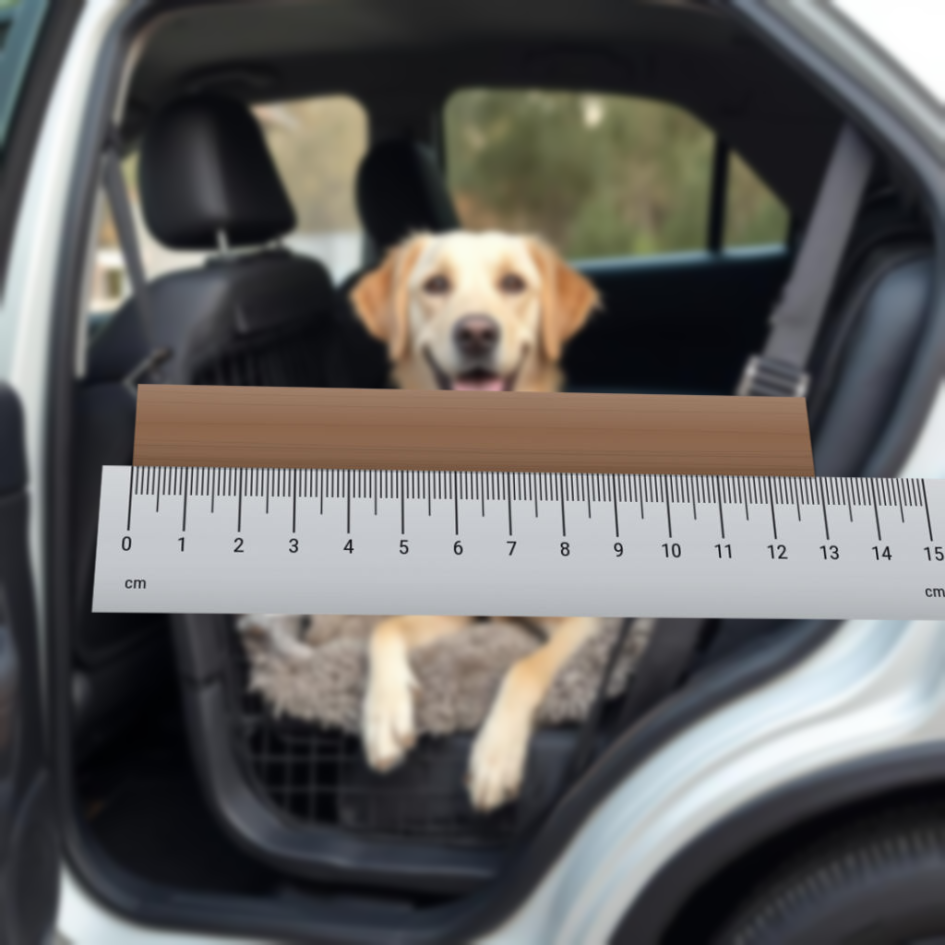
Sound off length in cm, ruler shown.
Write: 12.9 cm
